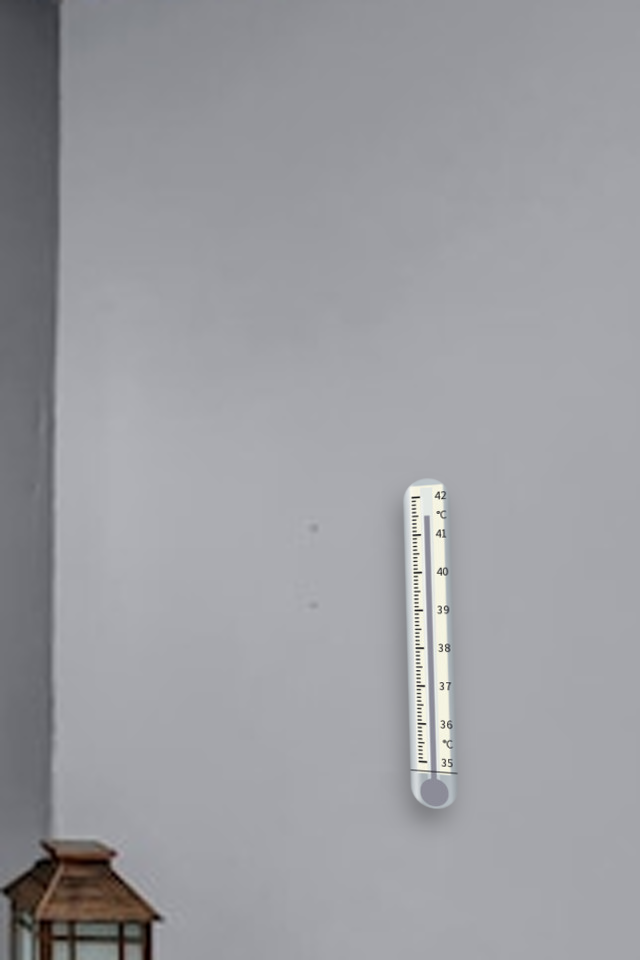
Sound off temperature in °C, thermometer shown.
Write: 41.5 °C
